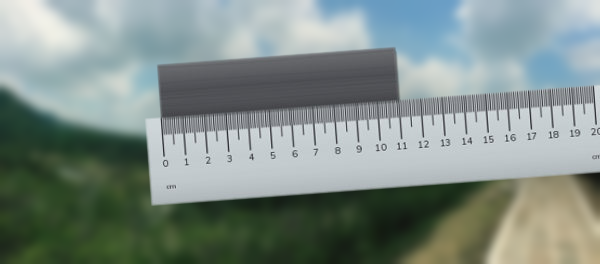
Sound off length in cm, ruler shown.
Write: 11 cm
